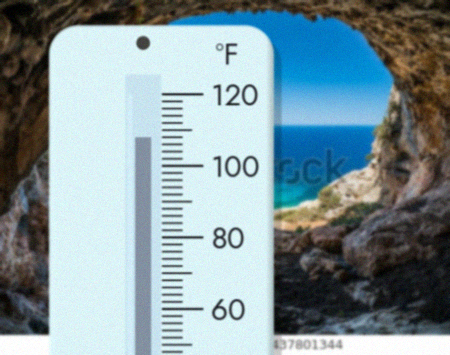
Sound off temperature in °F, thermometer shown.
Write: 108 °F
